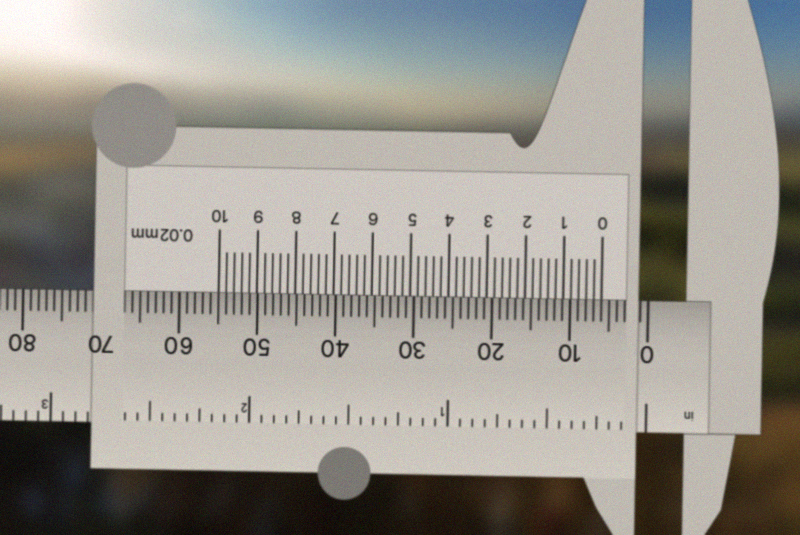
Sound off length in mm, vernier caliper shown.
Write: 6.0 mm
